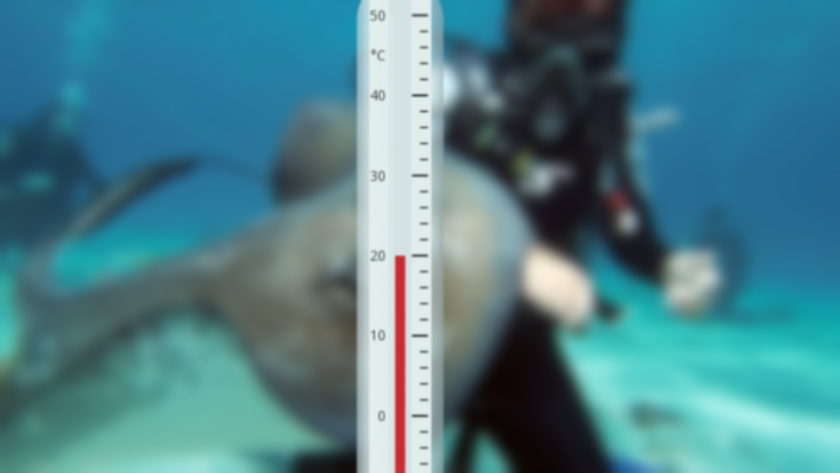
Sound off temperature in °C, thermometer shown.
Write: 20 °C
